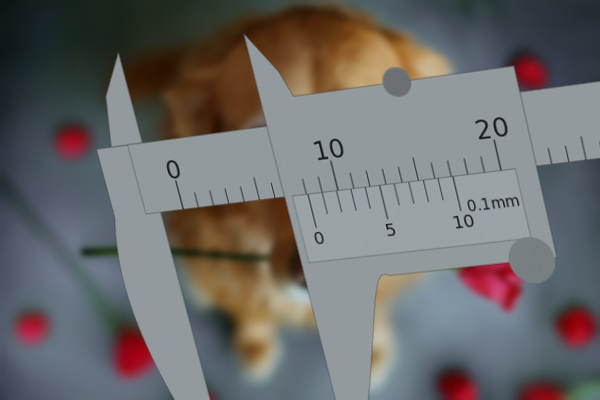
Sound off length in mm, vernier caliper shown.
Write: 8.1 mm
